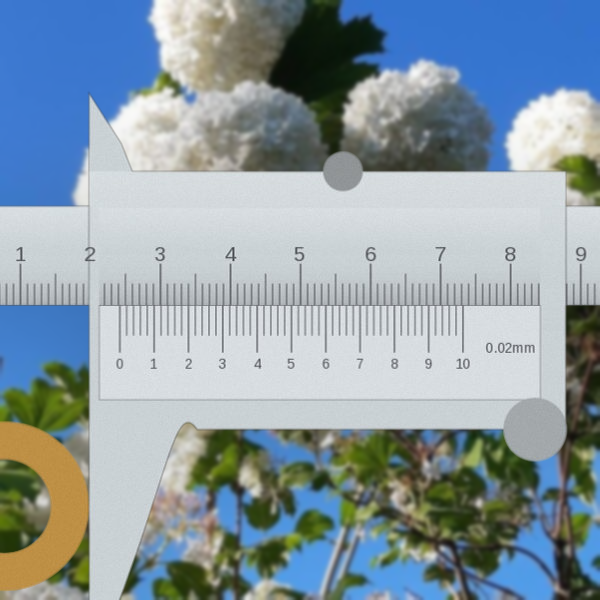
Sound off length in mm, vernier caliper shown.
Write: 24.2 mm
